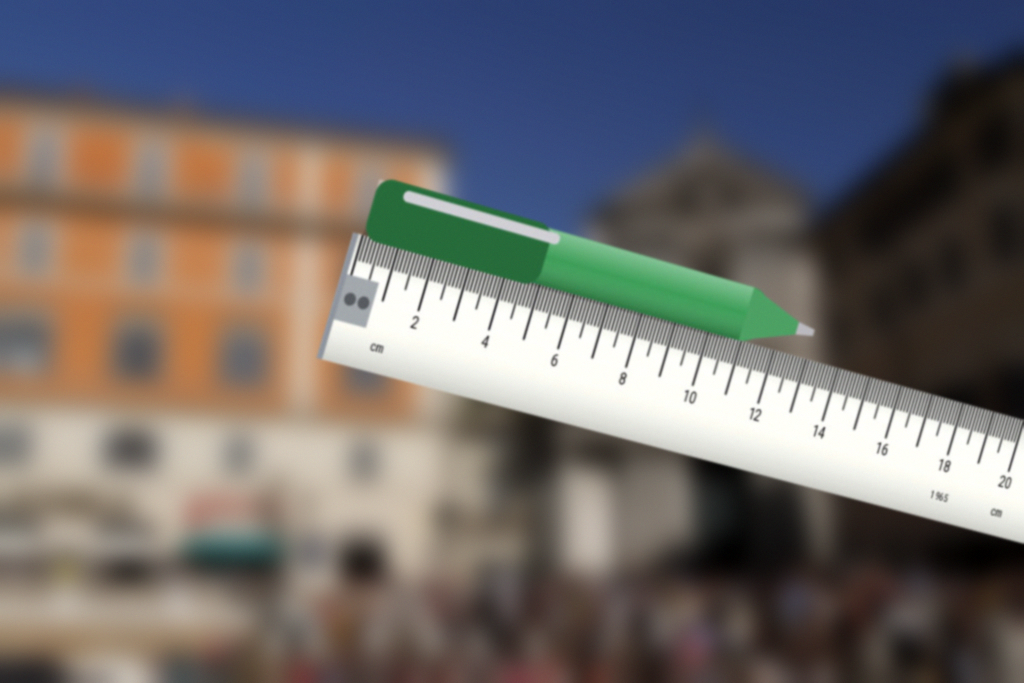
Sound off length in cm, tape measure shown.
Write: 13 cm
